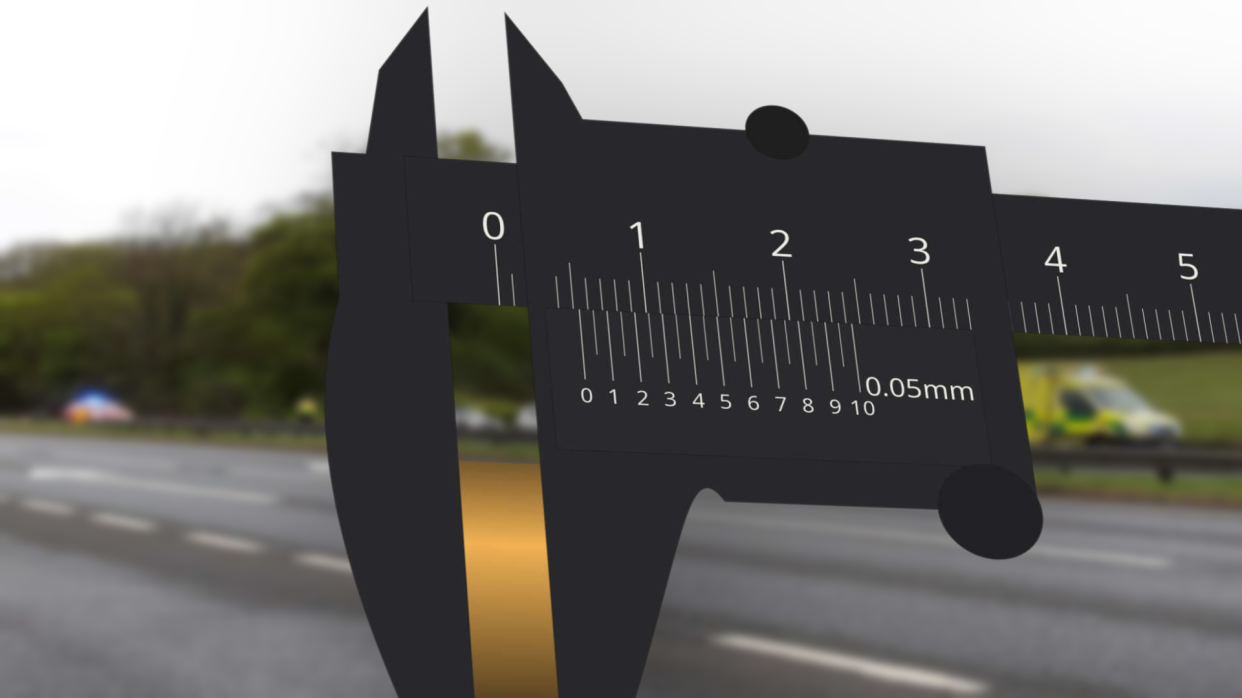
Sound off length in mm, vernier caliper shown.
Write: 5.4 mm
